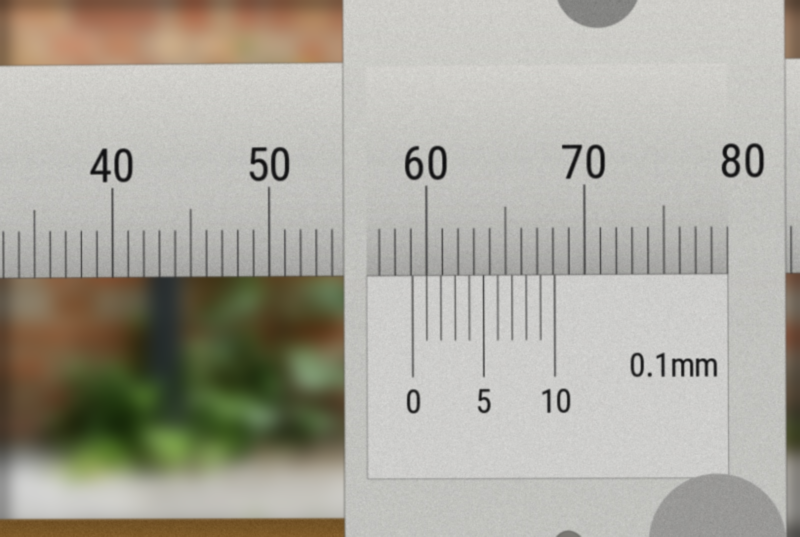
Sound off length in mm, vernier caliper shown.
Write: 59.1 mm
